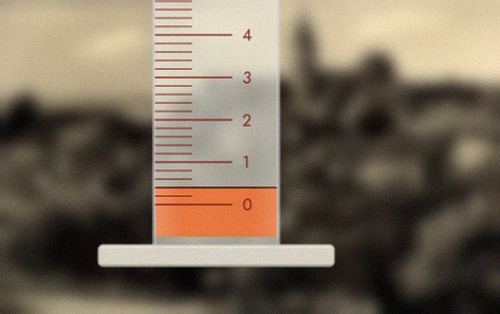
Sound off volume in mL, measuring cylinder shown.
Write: 0.4 mL
